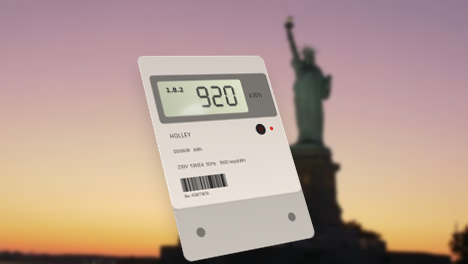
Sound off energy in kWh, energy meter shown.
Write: 920 kWh
